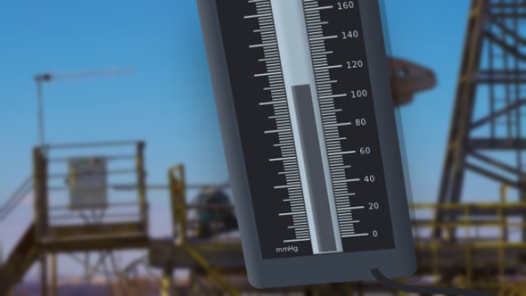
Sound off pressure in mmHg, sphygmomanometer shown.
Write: 110 mmHg
